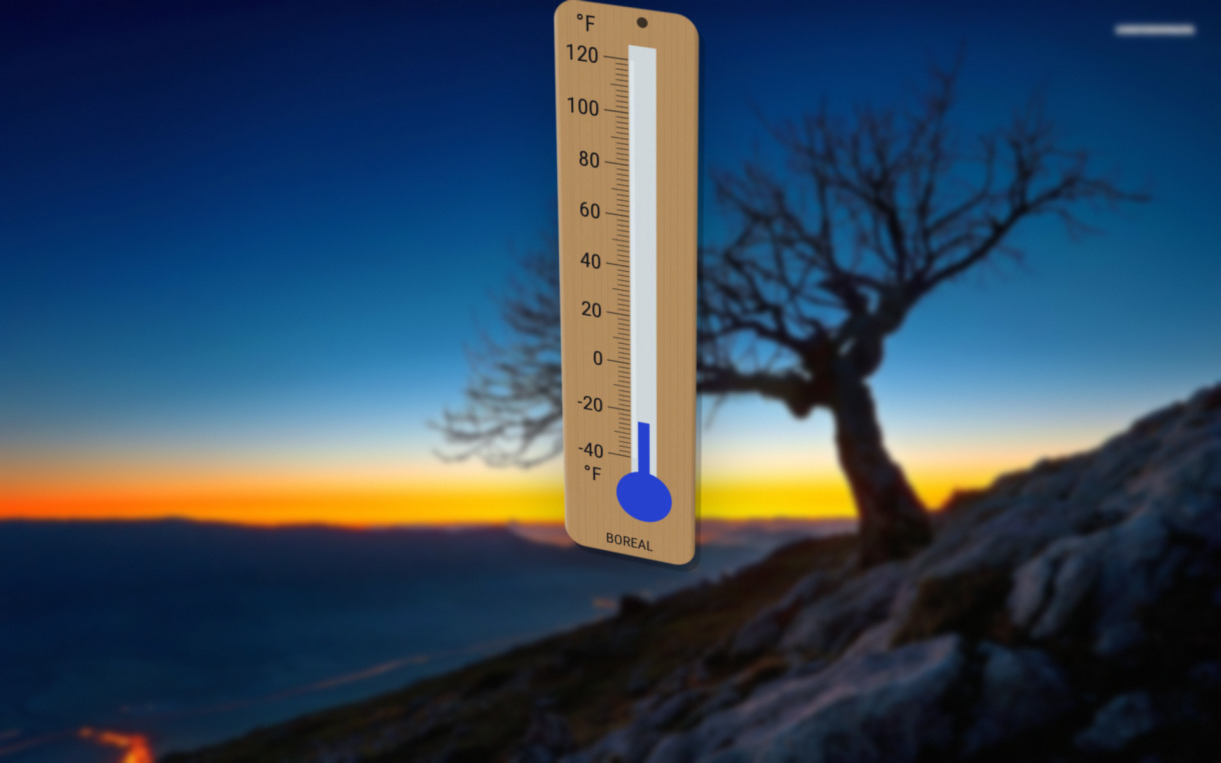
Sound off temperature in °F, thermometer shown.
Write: -24 °F
